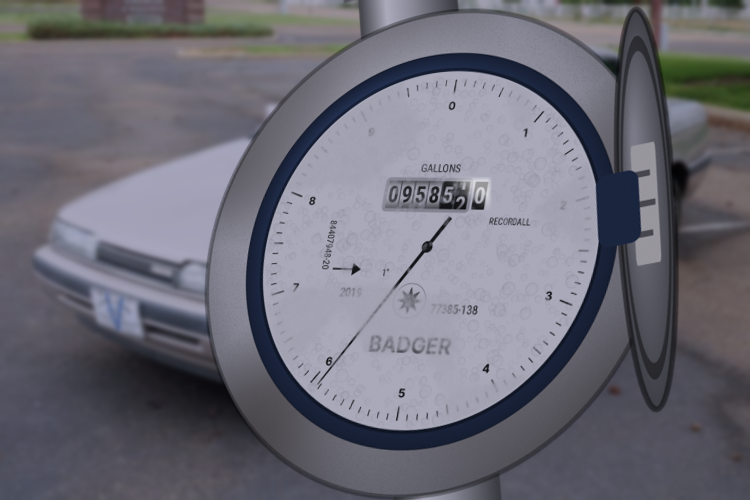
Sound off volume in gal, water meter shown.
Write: 958515.9 gal
